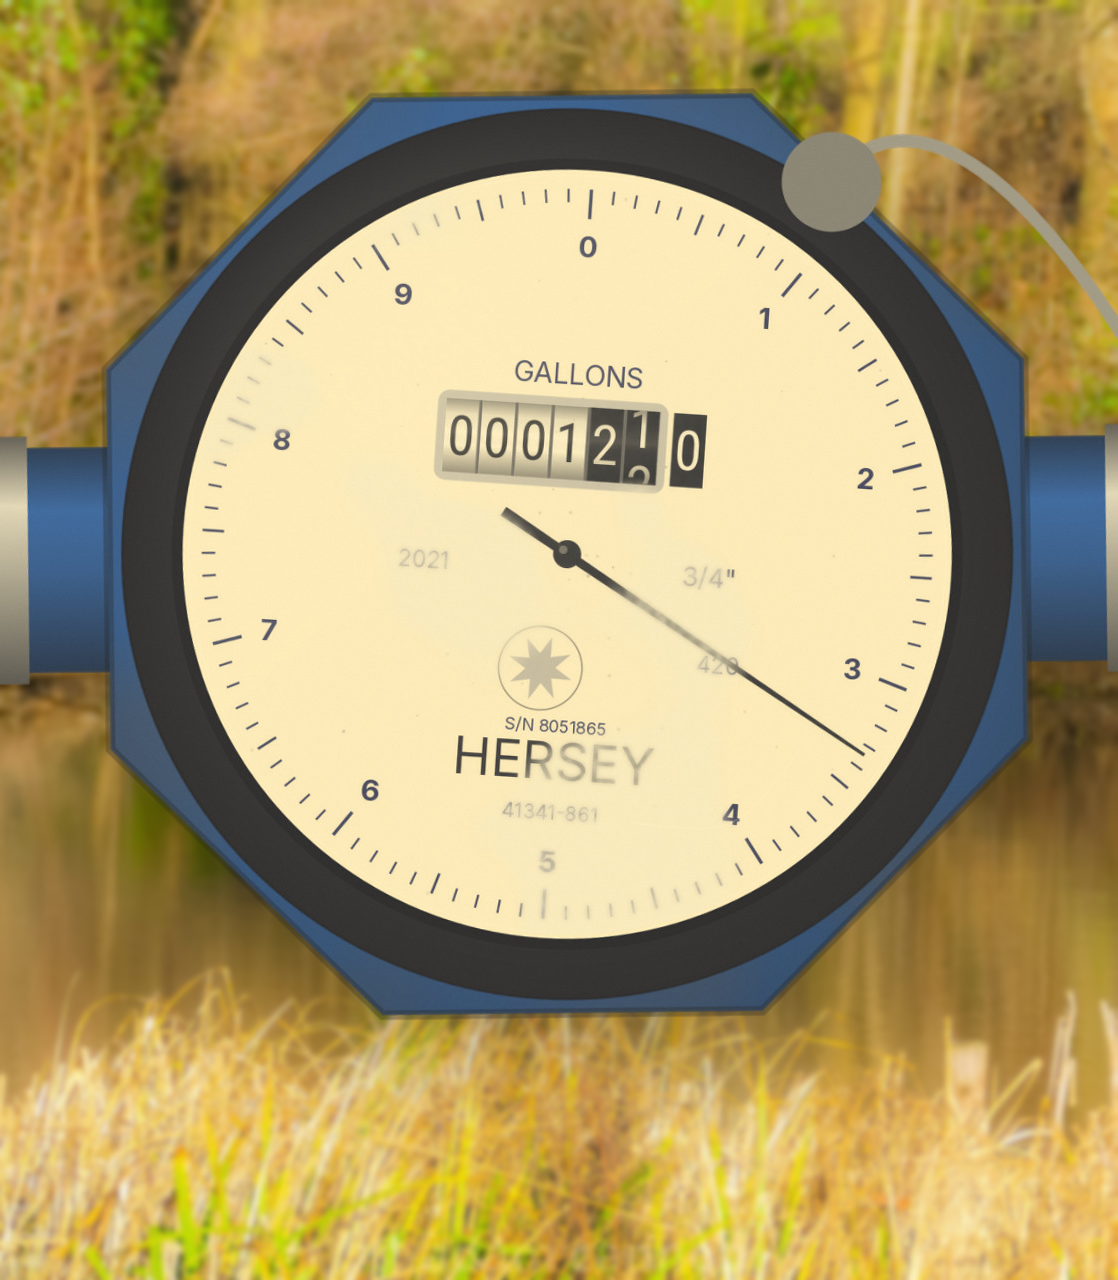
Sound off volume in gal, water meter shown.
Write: 1213.3 gal
